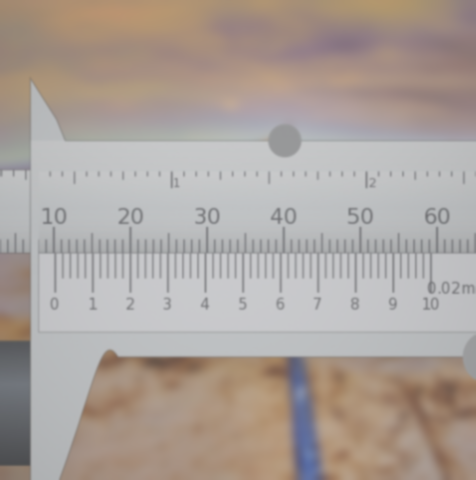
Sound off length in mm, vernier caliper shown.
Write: 10.2 mm
